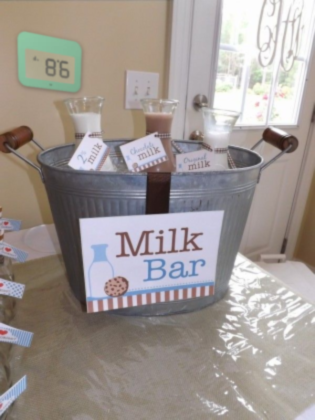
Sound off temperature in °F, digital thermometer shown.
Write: 9.8 °F
